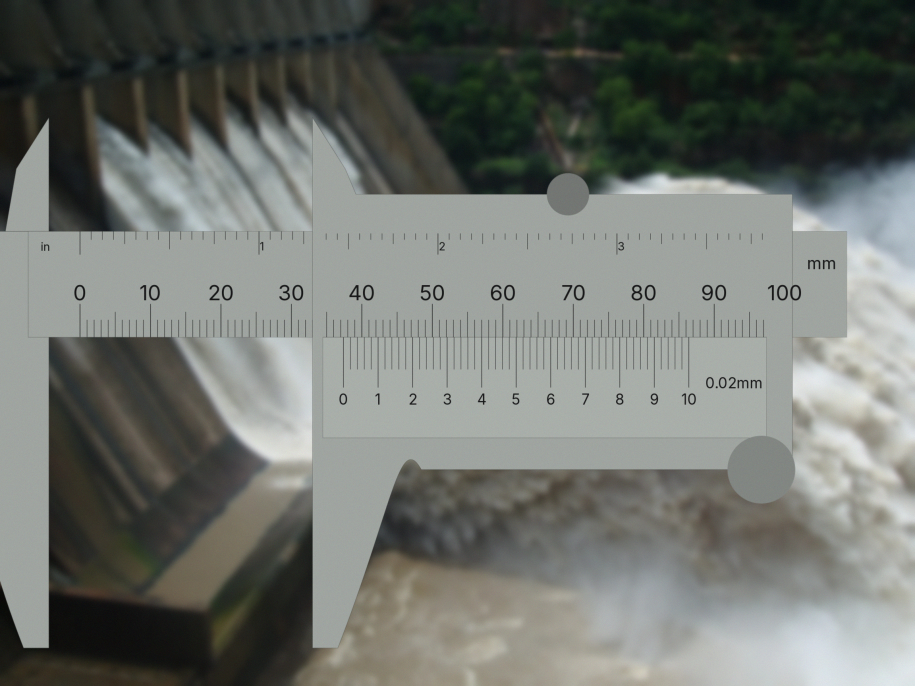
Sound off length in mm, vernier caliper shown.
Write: 37.4 mm
